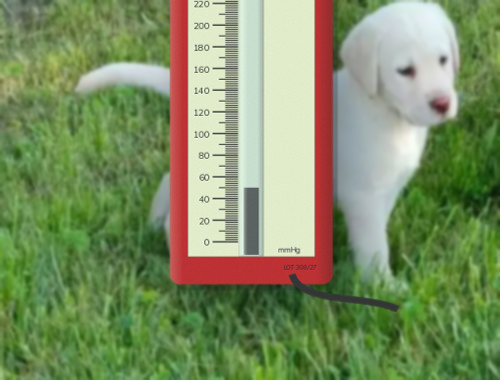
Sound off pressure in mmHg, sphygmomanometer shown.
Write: 50 mmHg
